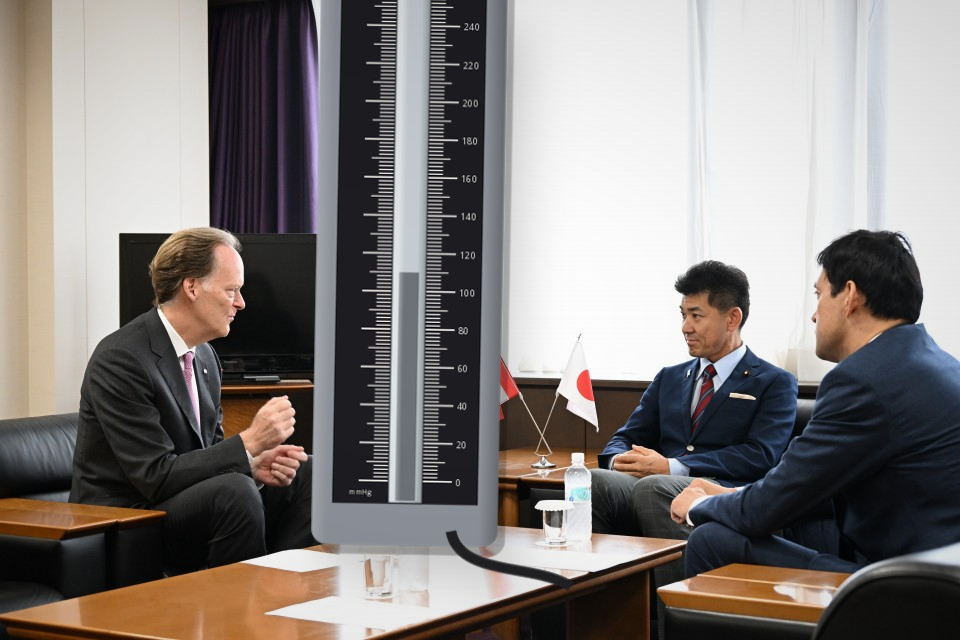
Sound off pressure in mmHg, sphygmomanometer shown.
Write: 110 mmHg
